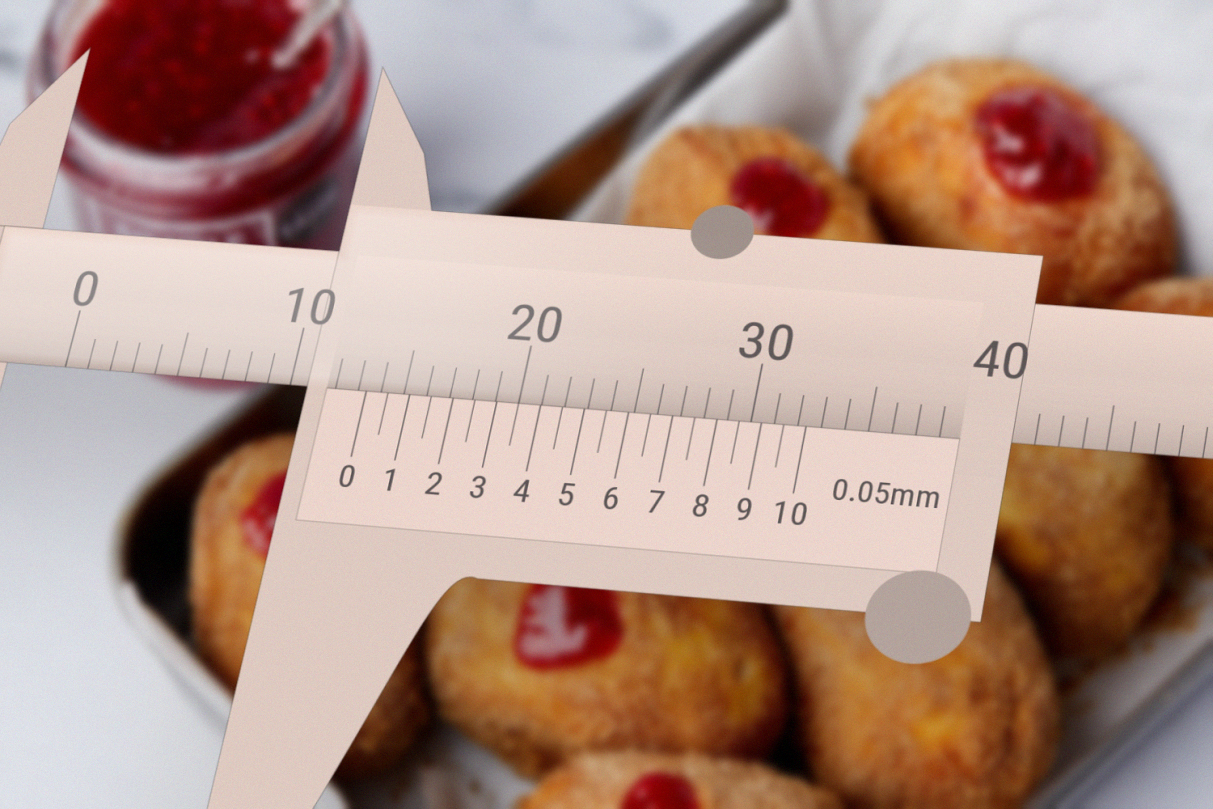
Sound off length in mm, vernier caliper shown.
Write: 13.35 mm
